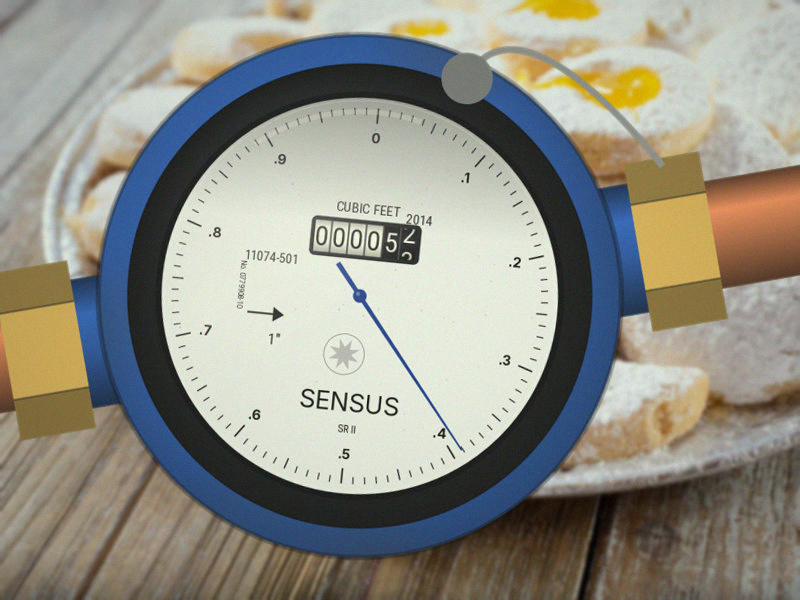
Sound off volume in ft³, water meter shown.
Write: 52.39 ft³
